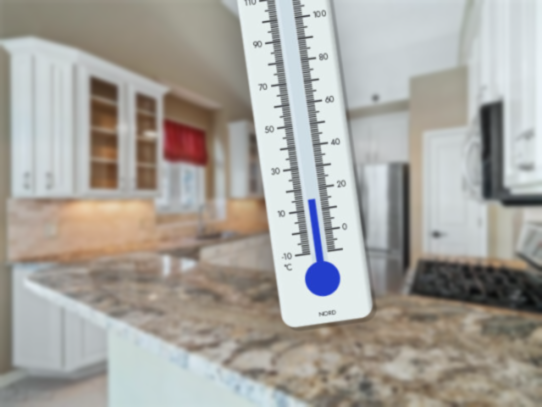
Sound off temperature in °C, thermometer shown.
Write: 15 °C
